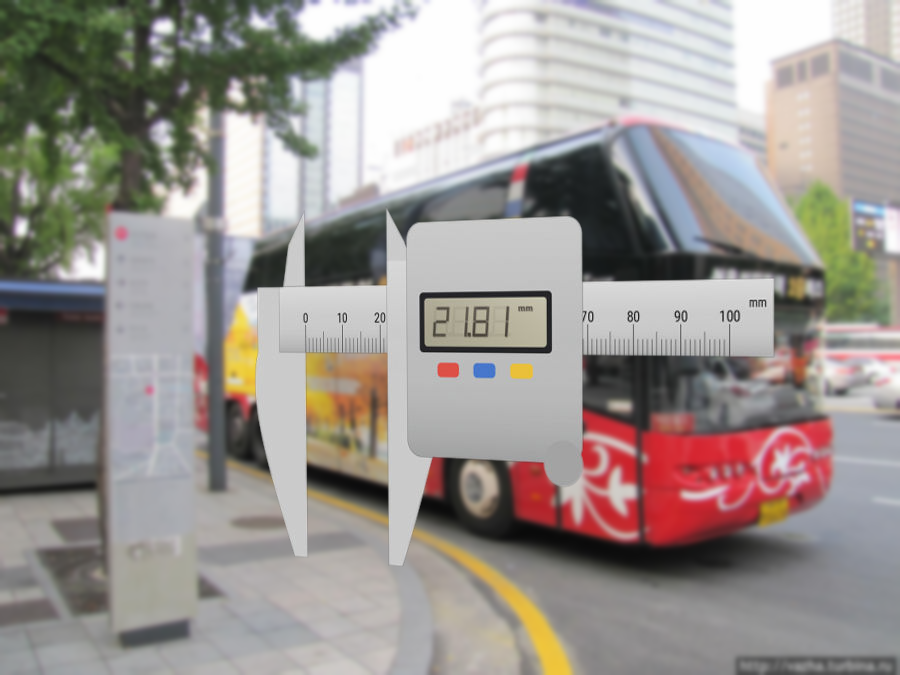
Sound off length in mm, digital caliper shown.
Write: 21.81 mm
